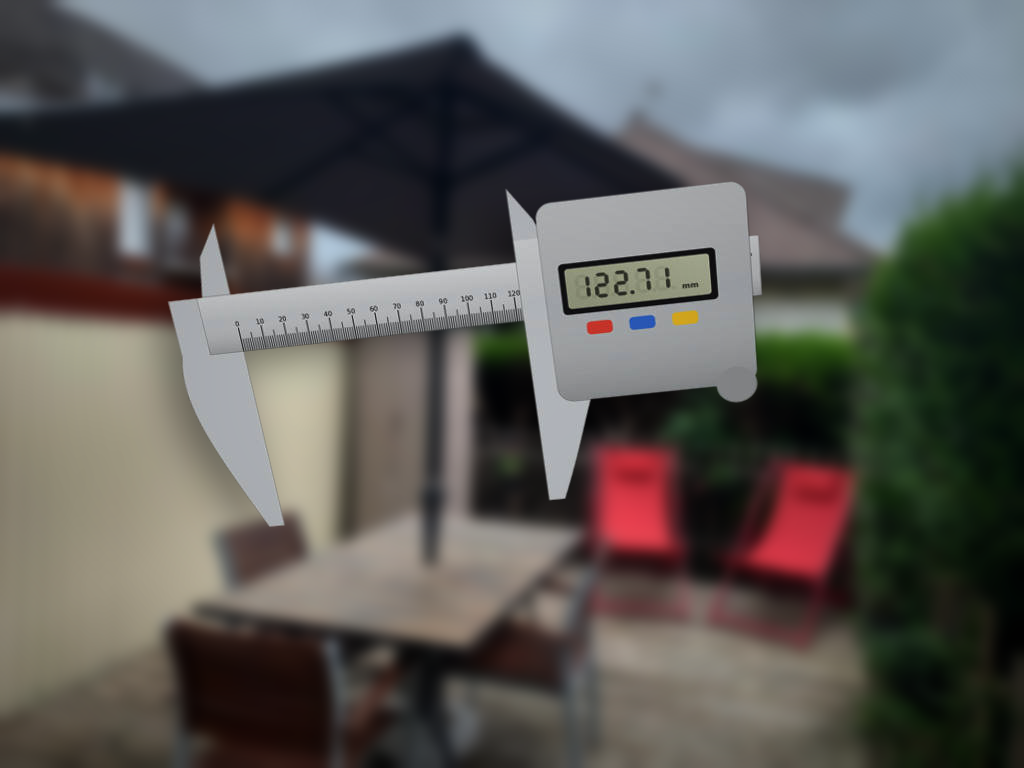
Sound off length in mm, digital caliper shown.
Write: 122.71 mm
